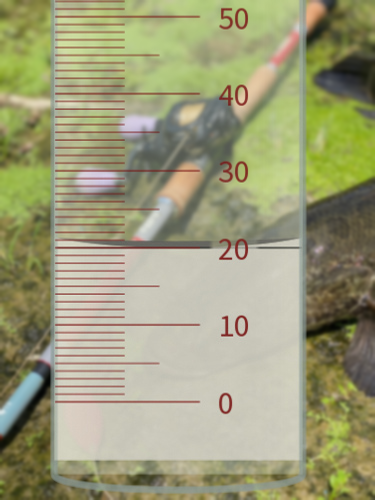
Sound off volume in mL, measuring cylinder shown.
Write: 20 mL
